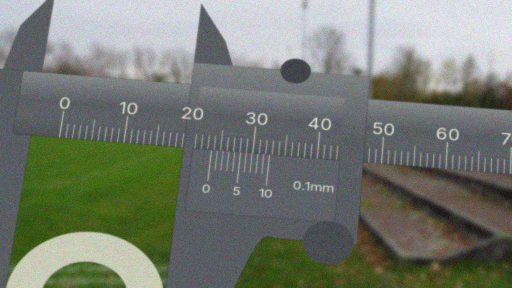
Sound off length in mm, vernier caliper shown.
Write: 23.6 mm
